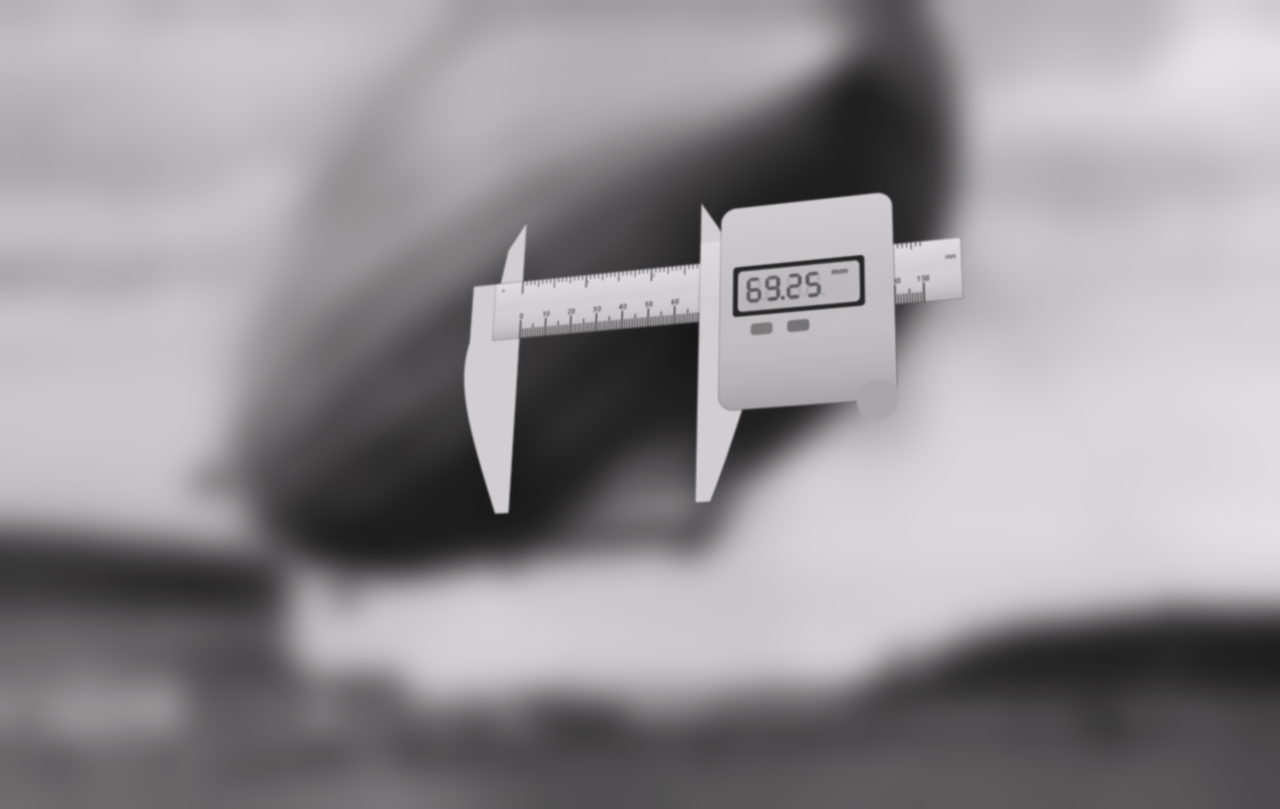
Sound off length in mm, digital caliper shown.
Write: 69.25 mm
